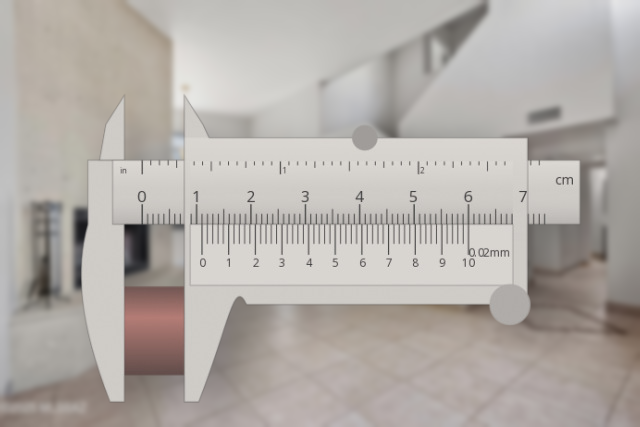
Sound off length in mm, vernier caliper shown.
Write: 11.0 mm
